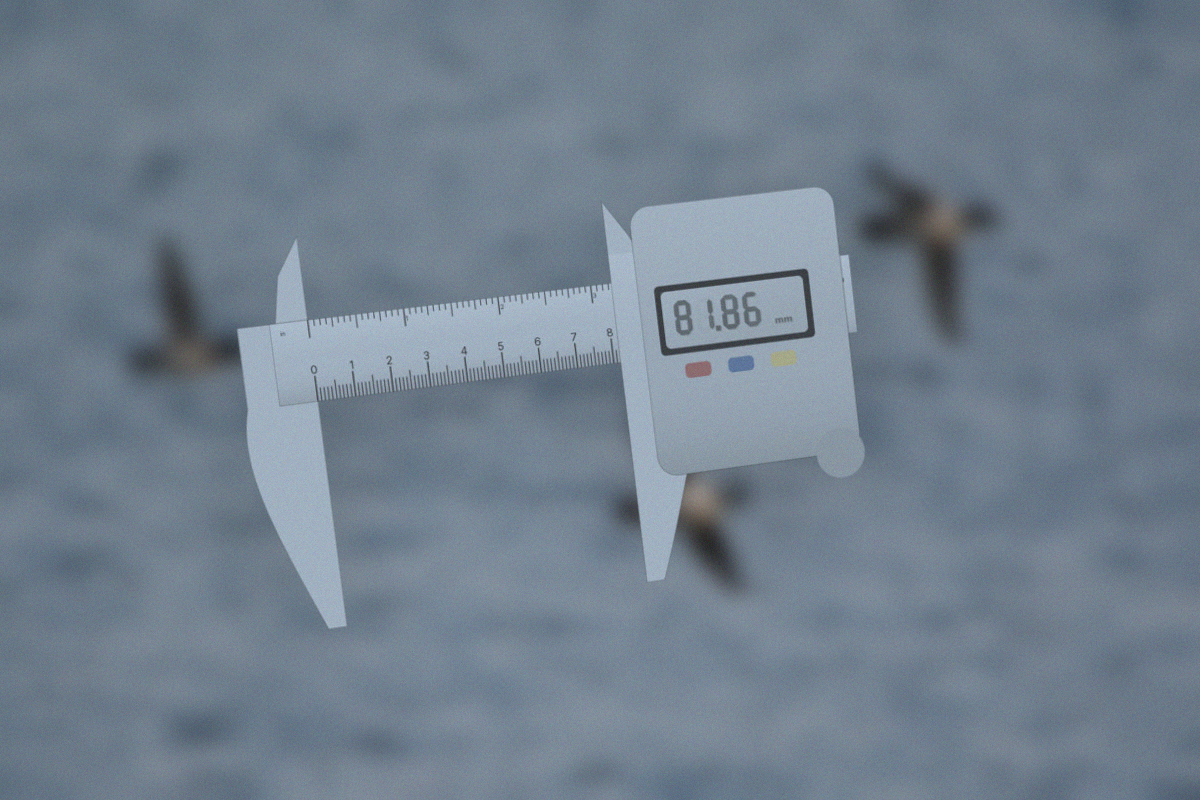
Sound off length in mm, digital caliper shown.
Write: 81.86 mm
